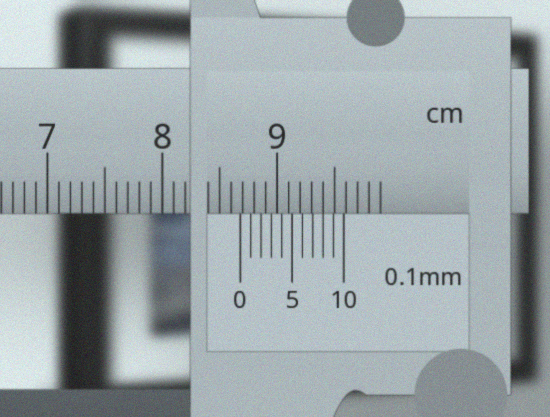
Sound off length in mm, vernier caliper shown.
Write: 86.8 mm
